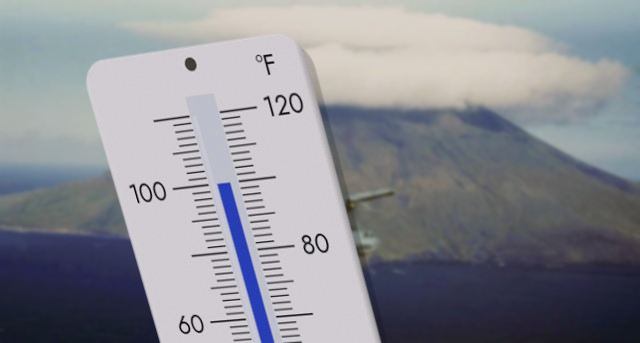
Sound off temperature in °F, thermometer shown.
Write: 100 °F
